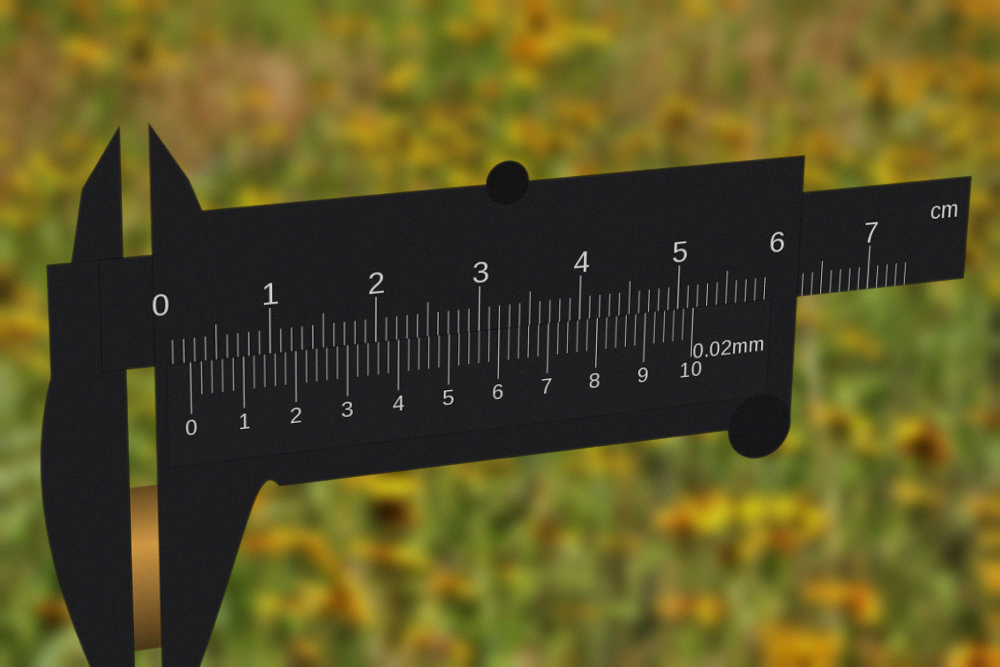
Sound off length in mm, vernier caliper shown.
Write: 2.6 mm
